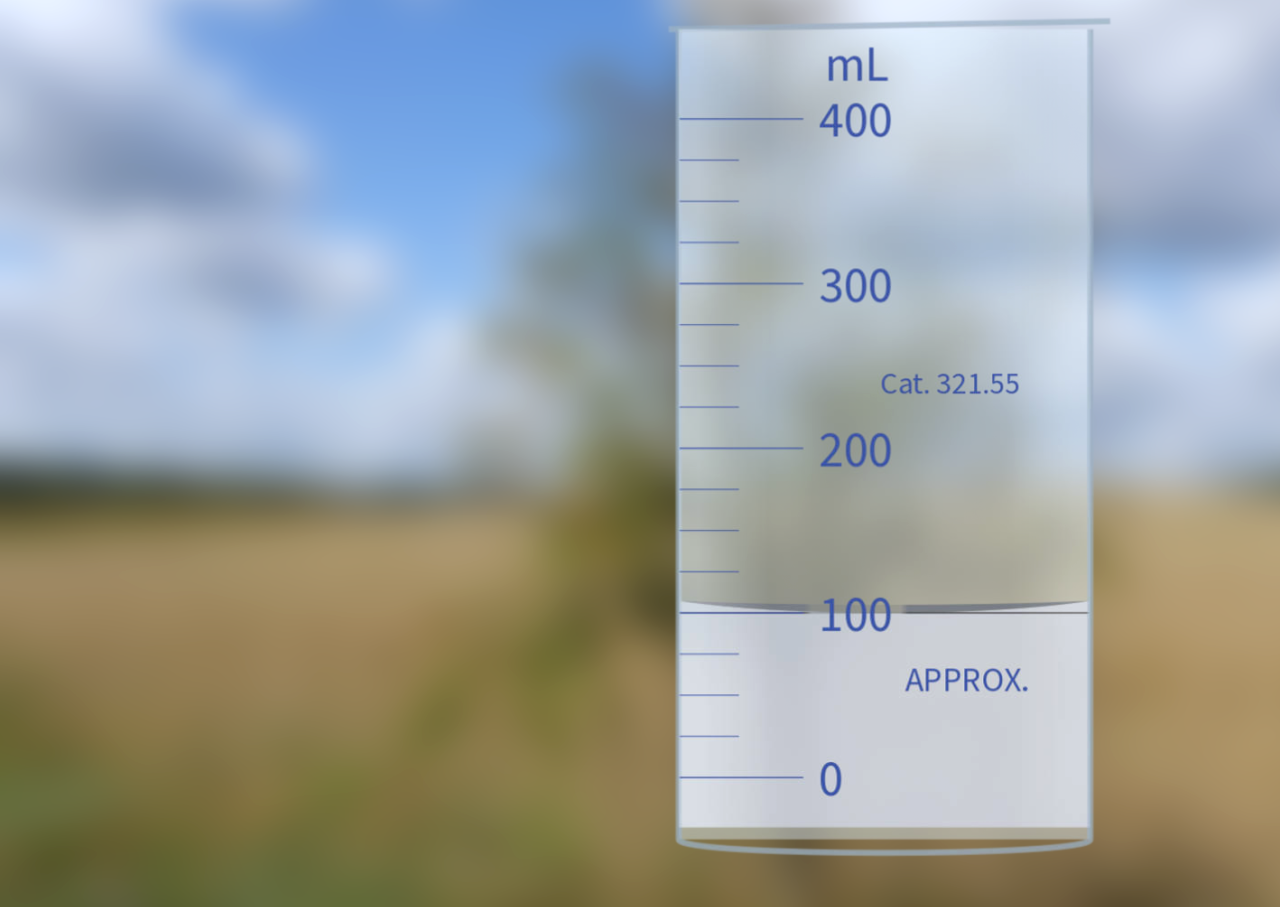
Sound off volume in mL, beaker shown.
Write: 100 mL
